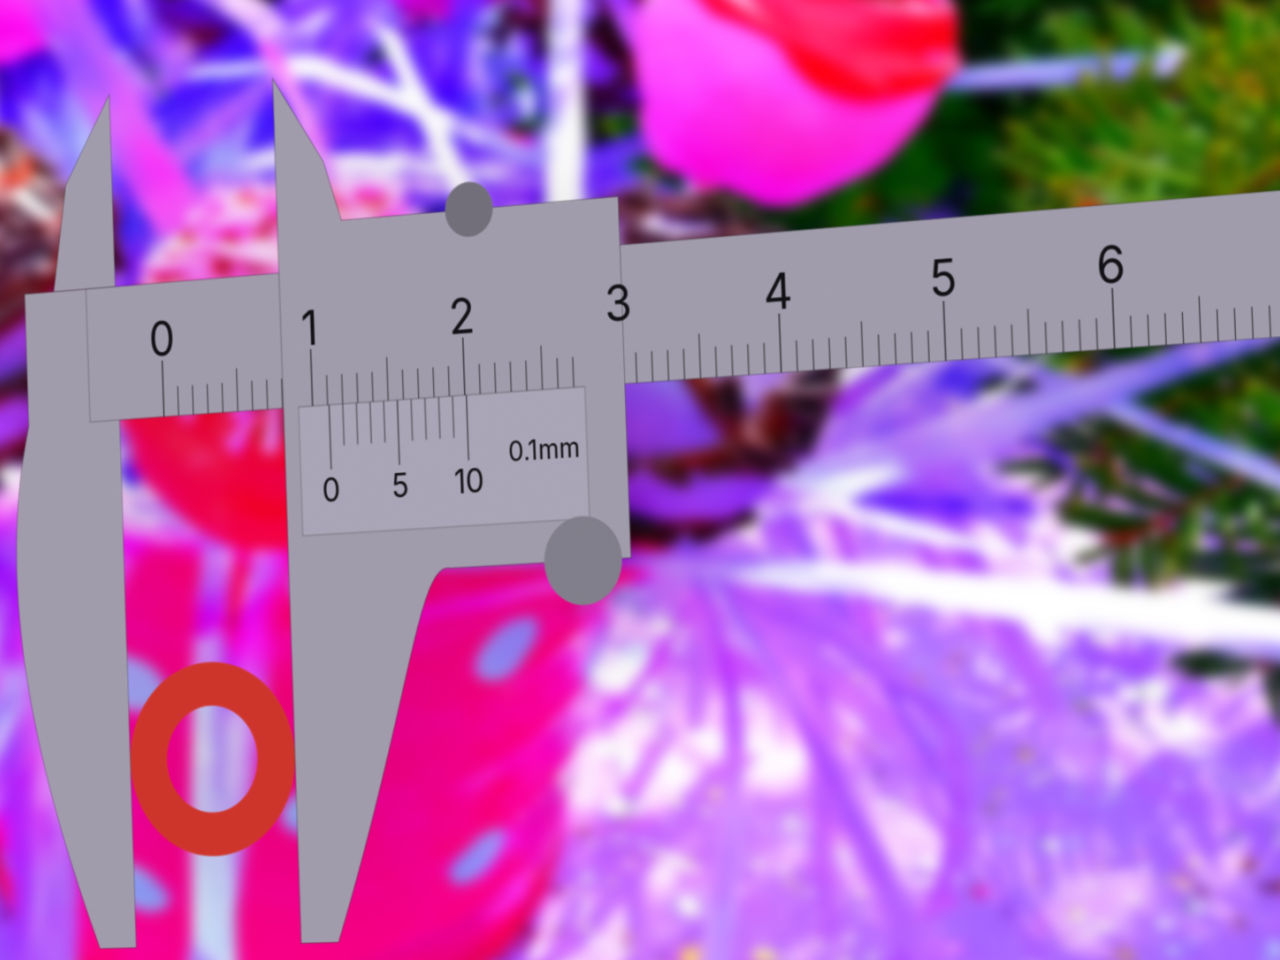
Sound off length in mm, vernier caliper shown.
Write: 11.1 mm
